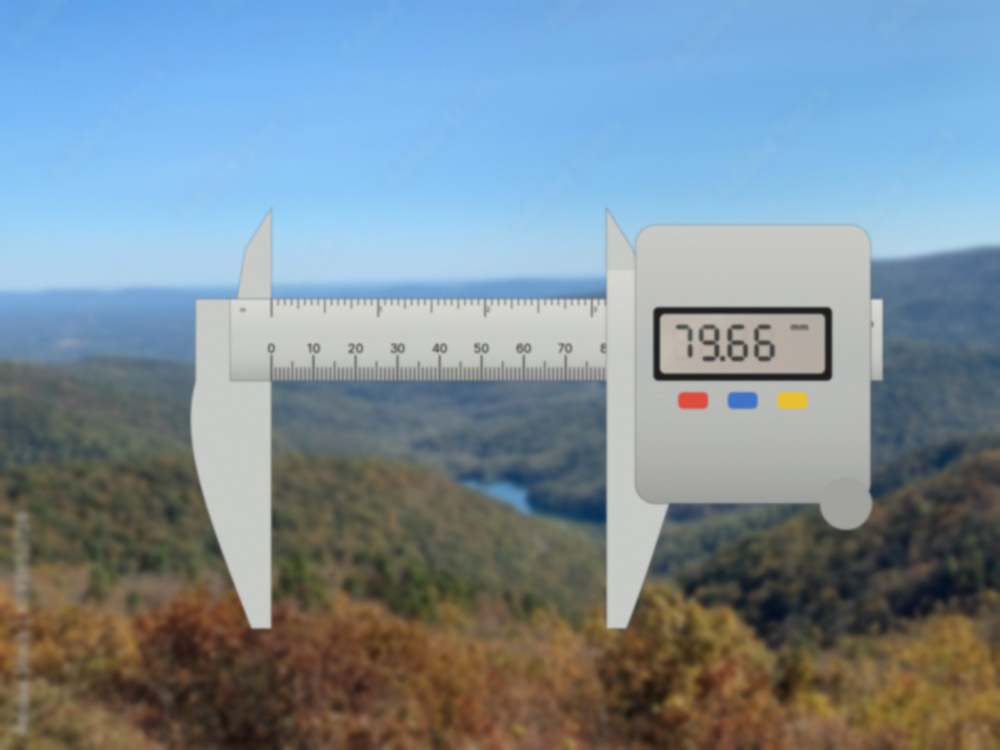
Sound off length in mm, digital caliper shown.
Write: 79.66 mm
